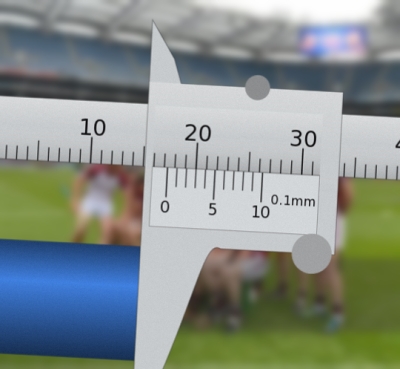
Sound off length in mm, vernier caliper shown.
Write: 17.3 mm
